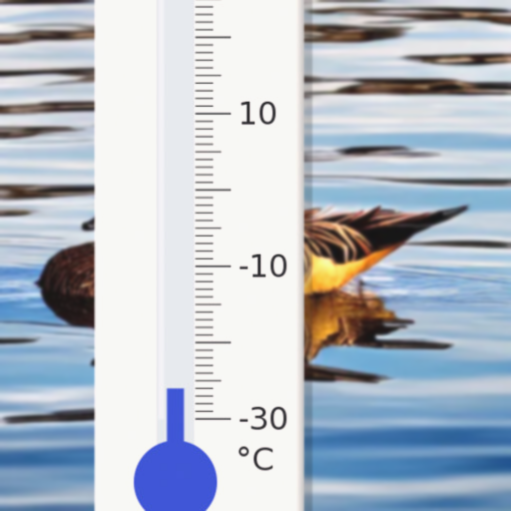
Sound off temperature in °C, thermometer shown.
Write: -26 °C
